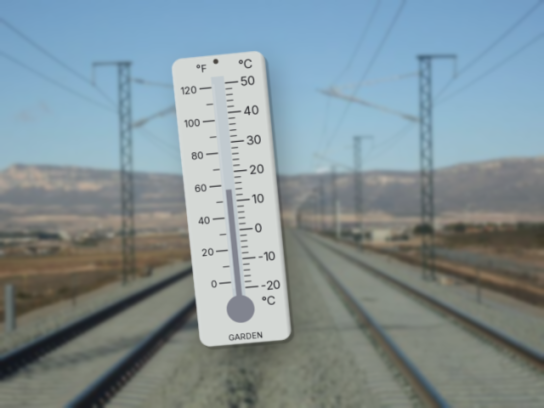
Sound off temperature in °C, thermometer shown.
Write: 14 °C
